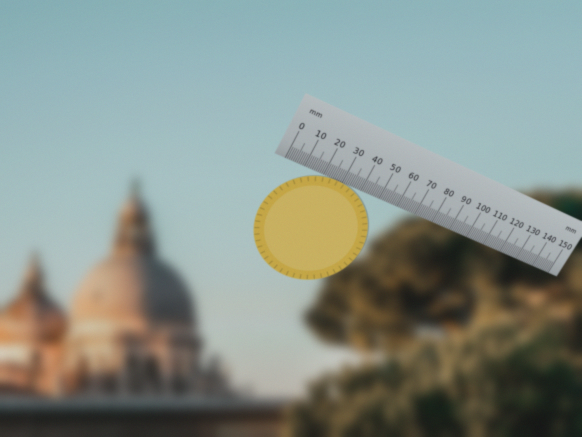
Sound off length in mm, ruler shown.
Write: 55 mm
